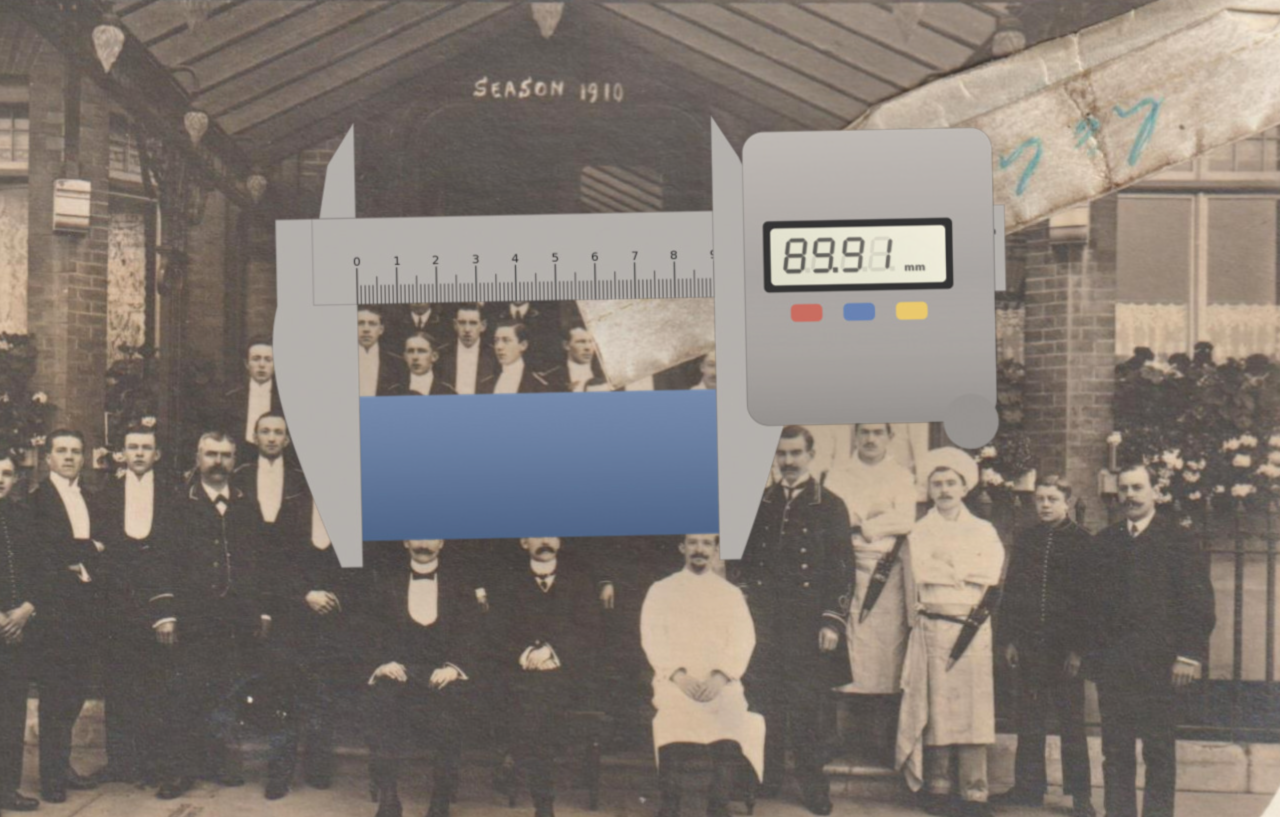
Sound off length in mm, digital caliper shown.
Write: 89.91 mm
